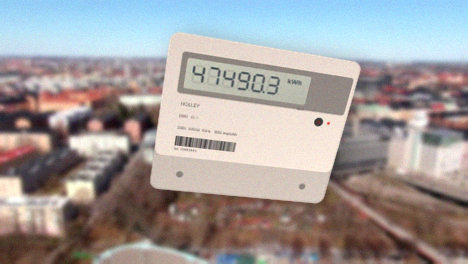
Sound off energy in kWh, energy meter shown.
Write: 47490.3 kWh
